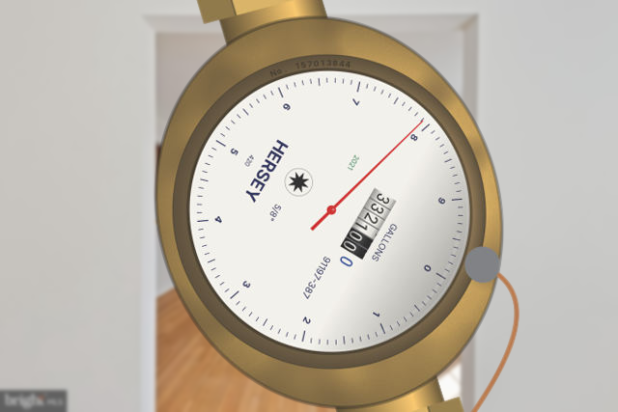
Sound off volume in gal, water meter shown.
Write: 3320997.9 gal
